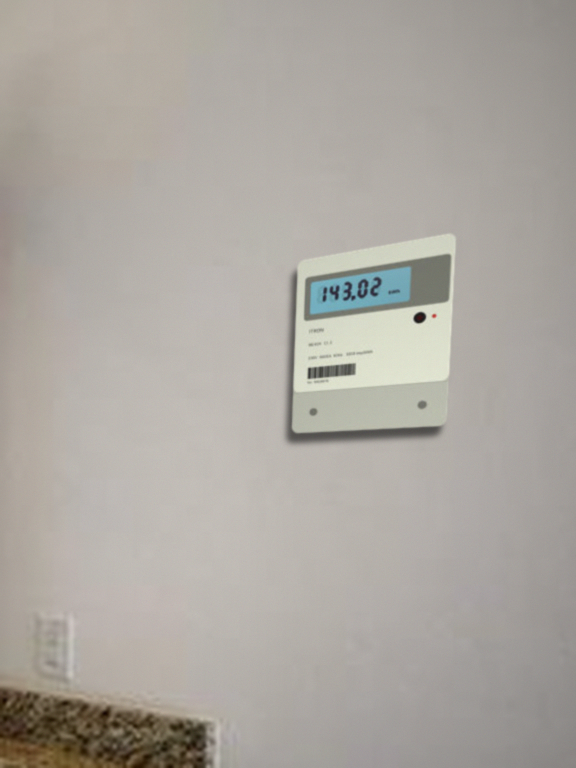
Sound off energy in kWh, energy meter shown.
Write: 143.02 kWh
